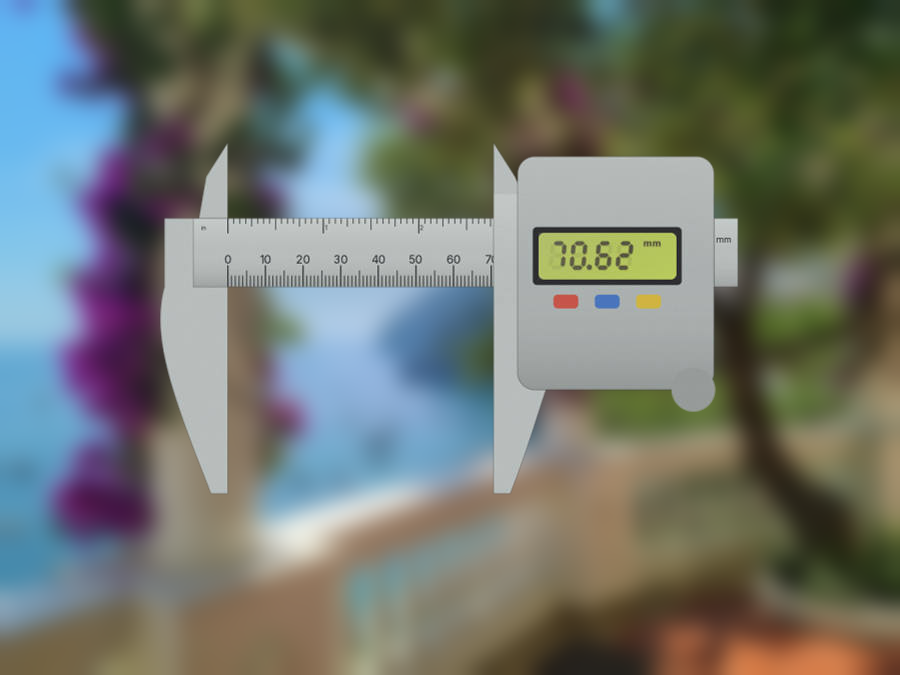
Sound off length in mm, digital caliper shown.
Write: 70.62 mm
